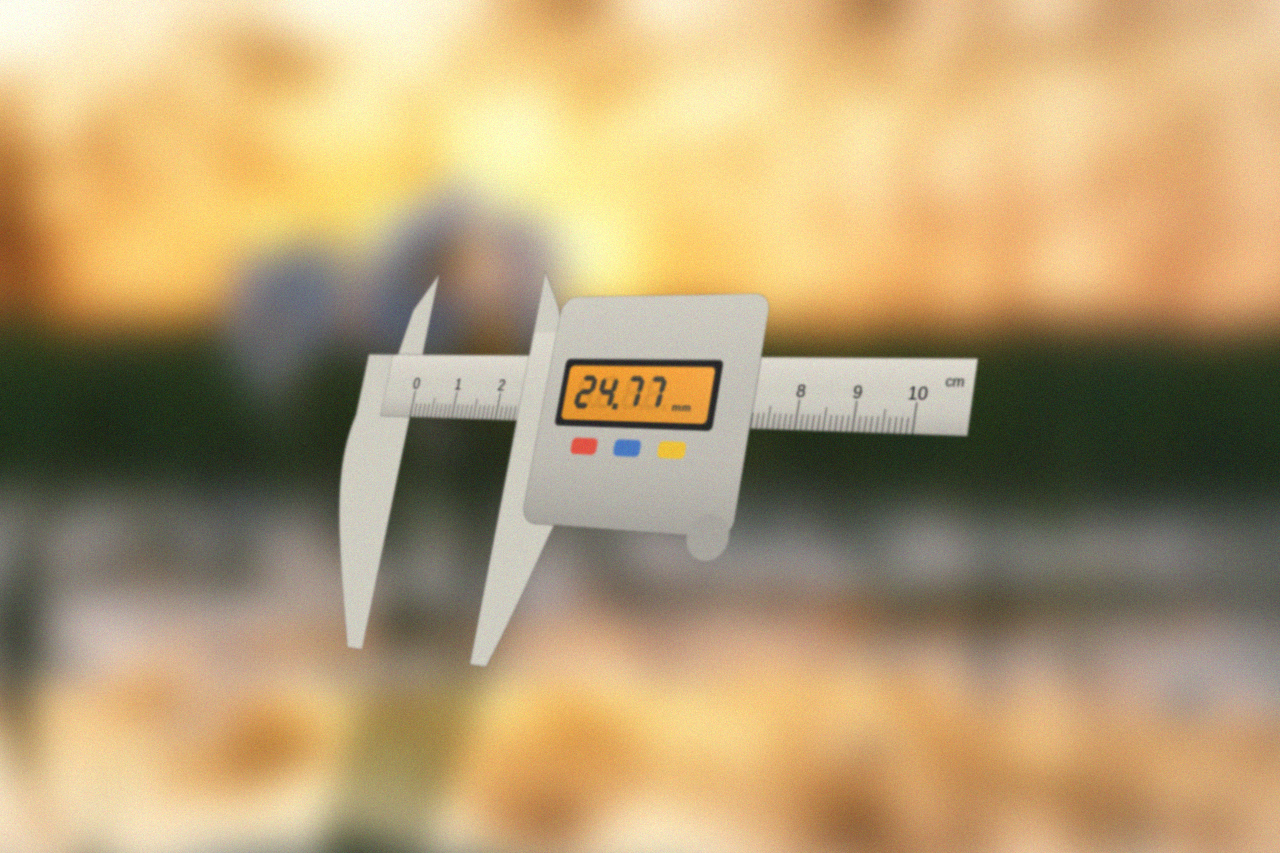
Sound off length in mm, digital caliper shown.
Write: 24.77 mm
